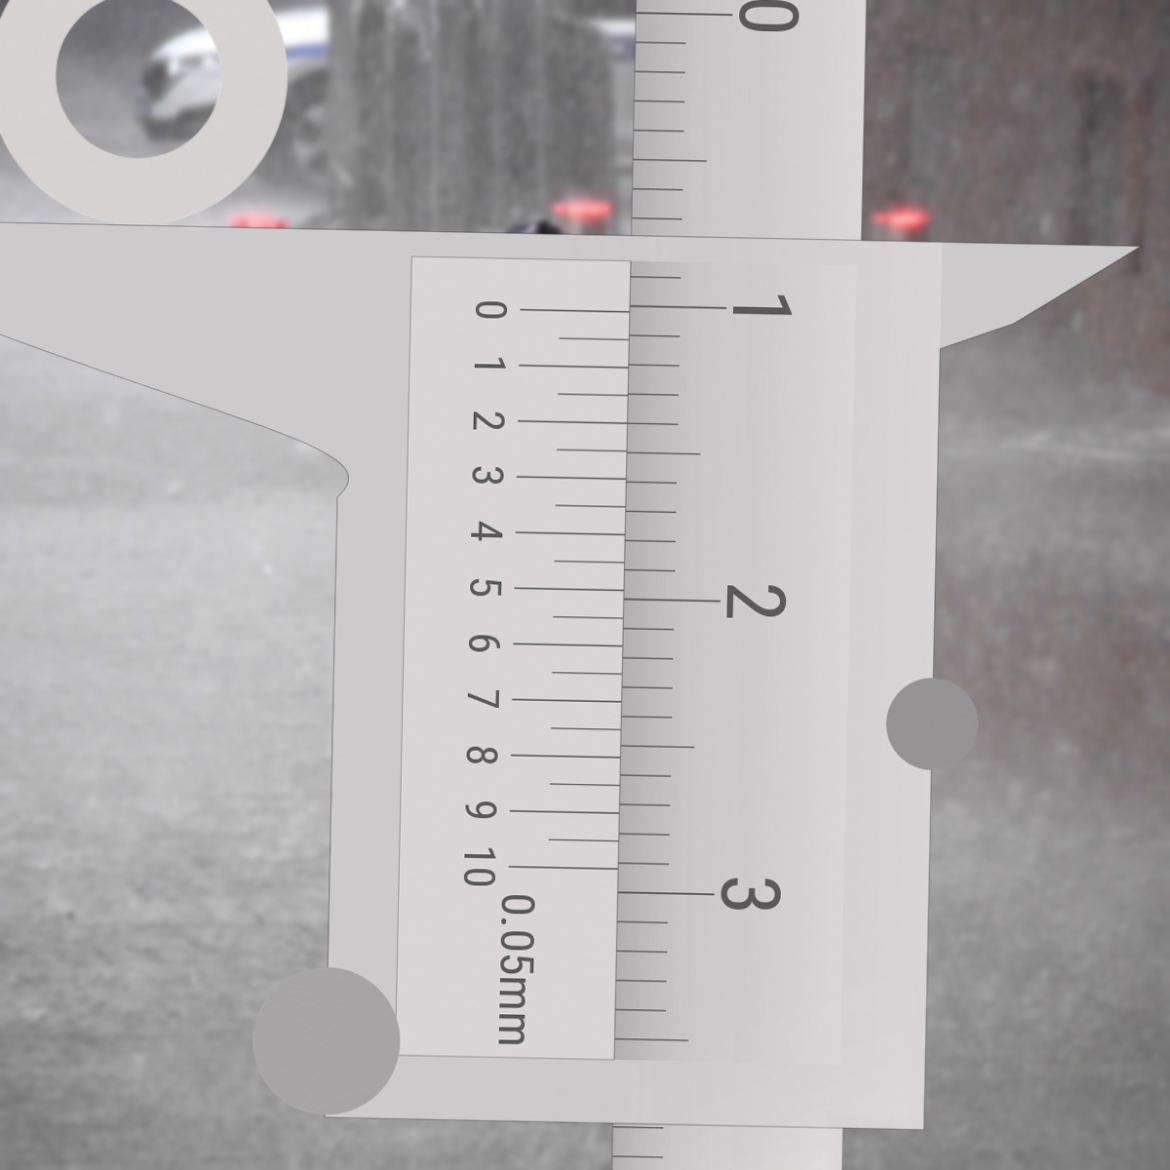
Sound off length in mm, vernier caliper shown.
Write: 10.20 mm
